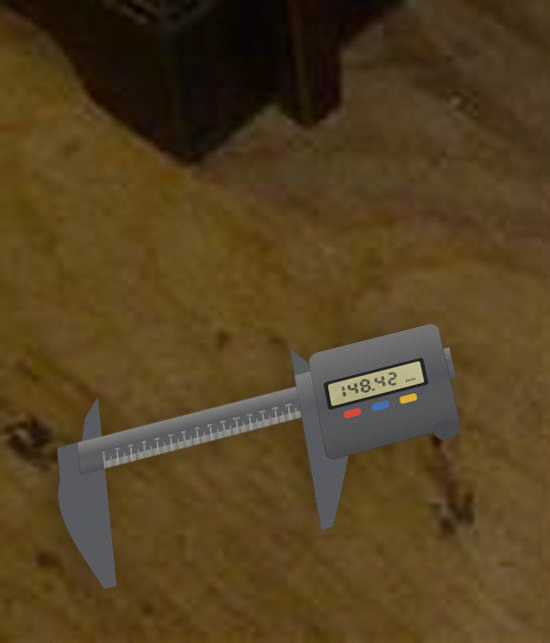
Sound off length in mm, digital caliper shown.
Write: 148.42 mm
